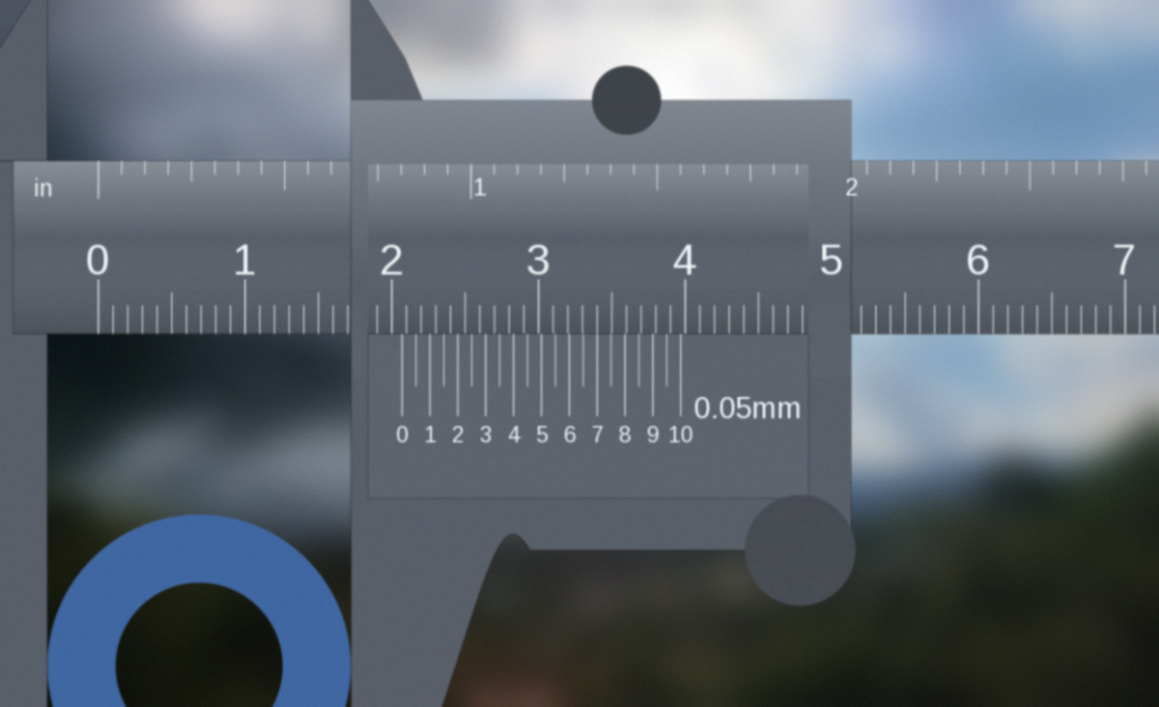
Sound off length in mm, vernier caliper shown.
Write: 20.7 mm
